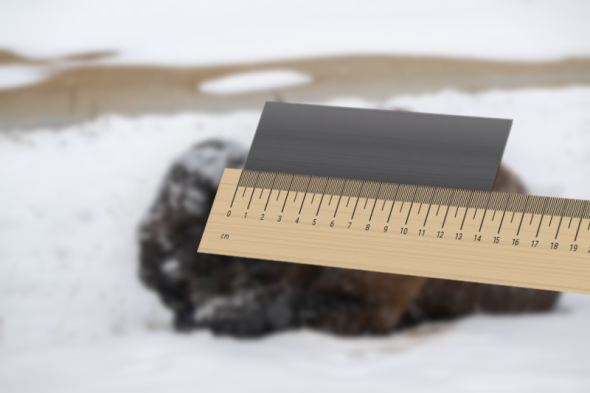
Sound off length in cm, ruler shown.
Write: 14 cm
